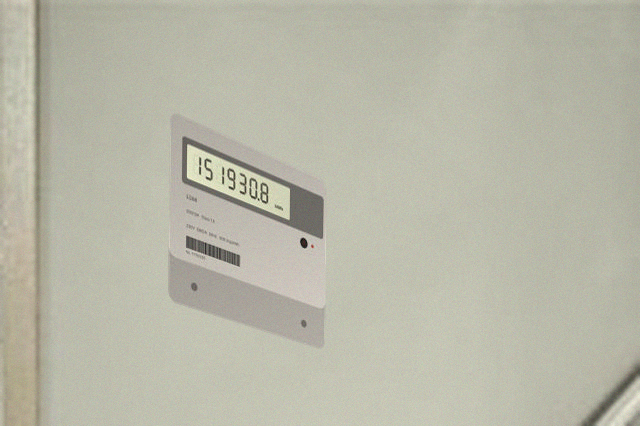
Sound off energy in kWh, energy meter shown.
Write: 151930.8 kWh
